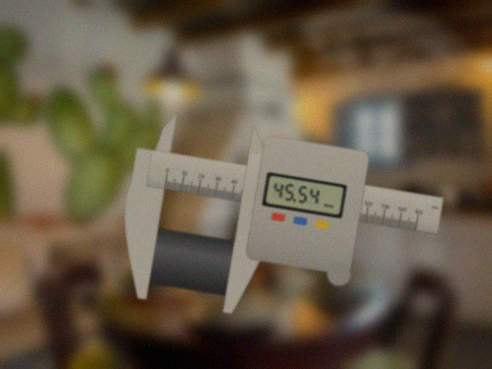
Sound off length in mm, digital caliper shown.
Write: 45.54 mm
